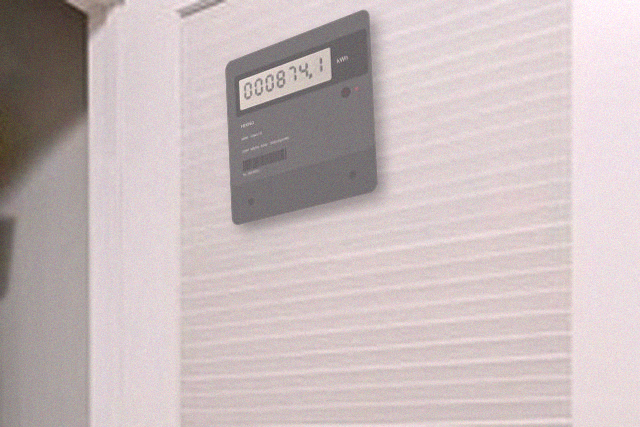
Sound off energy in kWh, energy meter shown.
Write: 874.1 kWh
